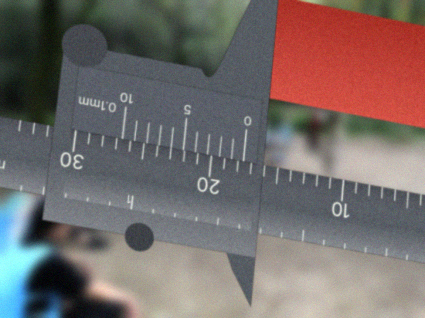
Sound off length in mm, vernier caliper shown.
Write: 17.6 mm
